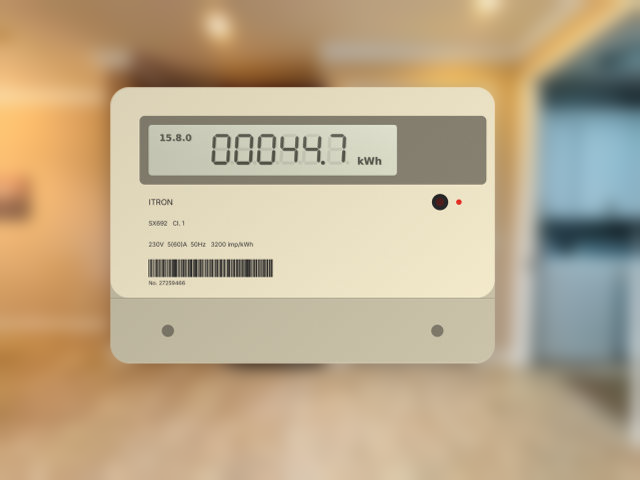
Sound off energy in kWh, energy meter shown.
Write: 44.7 kWh
